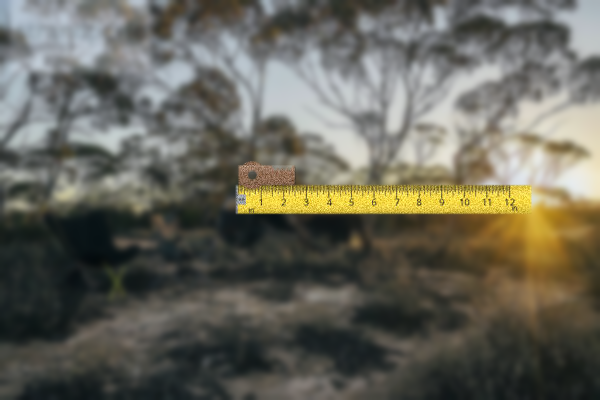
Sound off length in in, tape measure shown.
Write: 2.5 in
